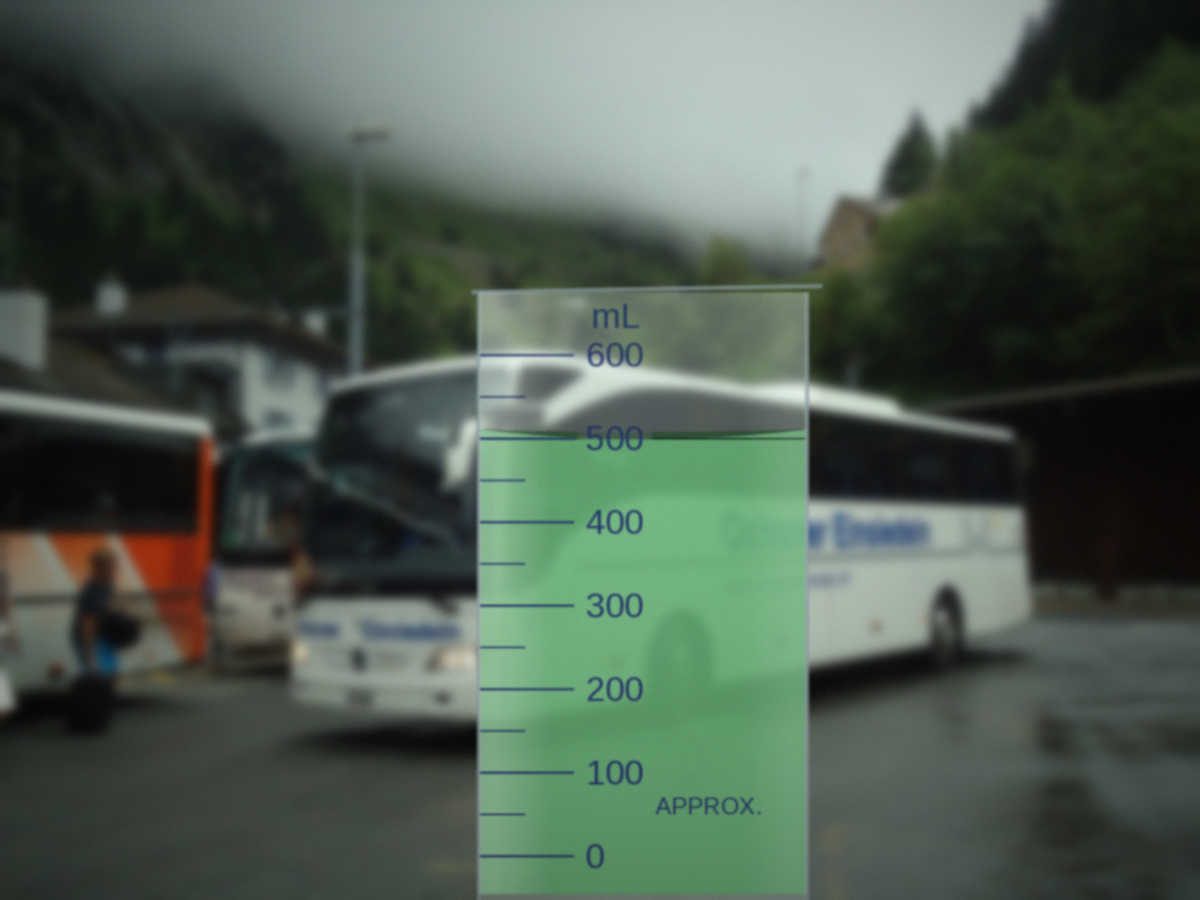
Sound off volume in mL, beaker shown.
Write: 500 mL
